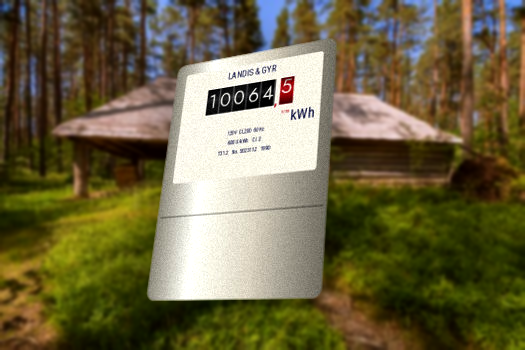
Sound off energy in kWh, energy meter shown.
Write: 10064.5 kWh
